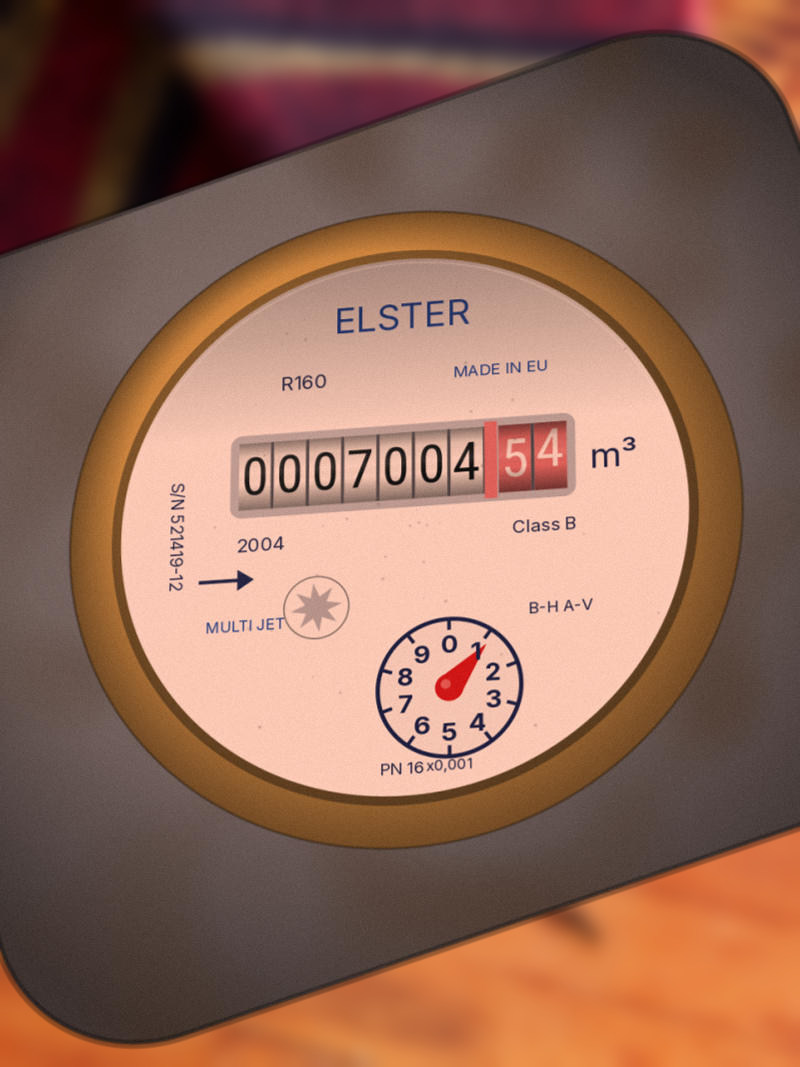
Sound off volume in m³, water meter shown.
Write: 7004.541 m³
